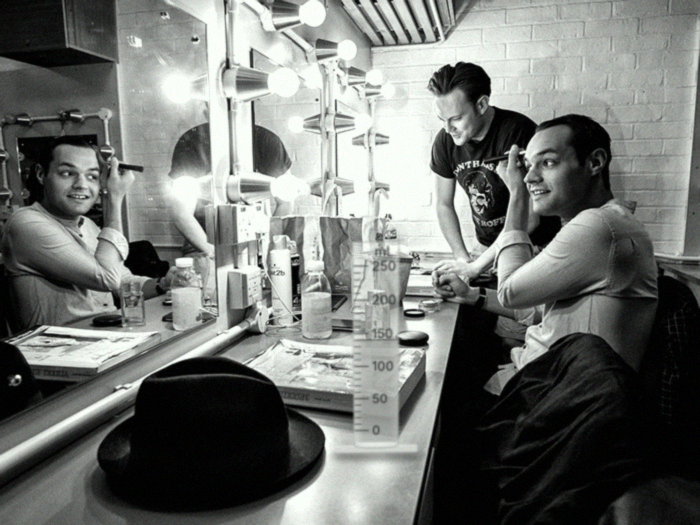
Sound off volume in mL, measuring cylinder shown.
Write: 140 mL
